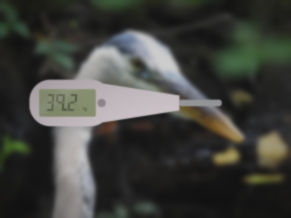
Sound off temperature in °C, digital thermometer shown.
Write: 39.2 °C
